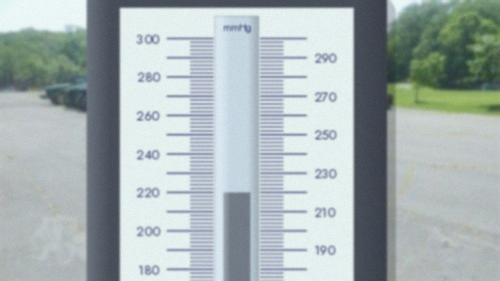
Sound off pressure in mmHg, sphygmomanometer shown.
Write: 220 mmHg
